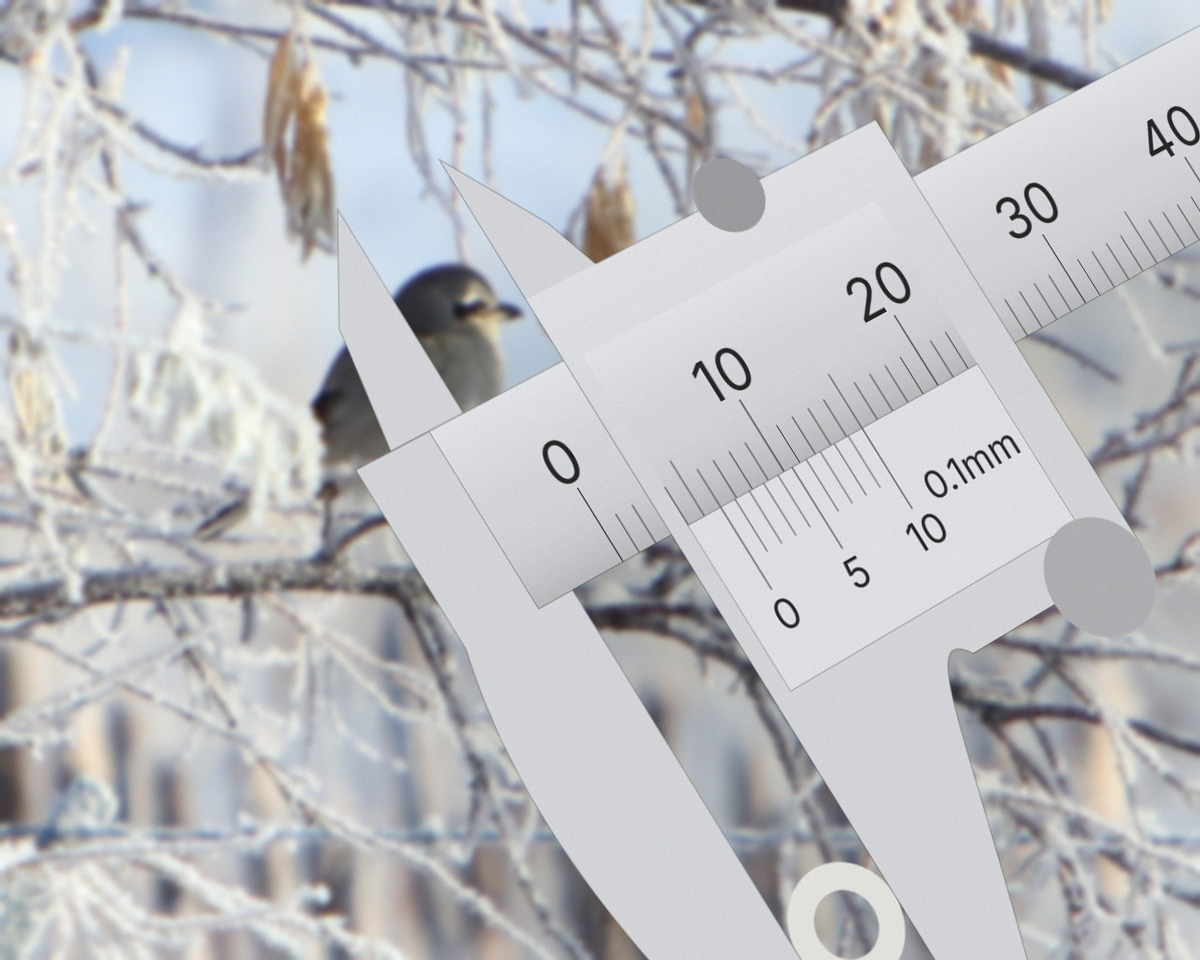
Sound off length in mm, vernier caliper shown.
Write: 6.0 mm
